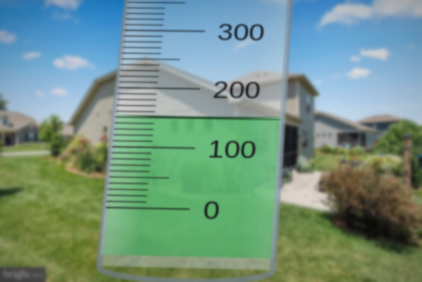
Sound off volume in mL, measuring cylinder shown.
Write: 150 mL
